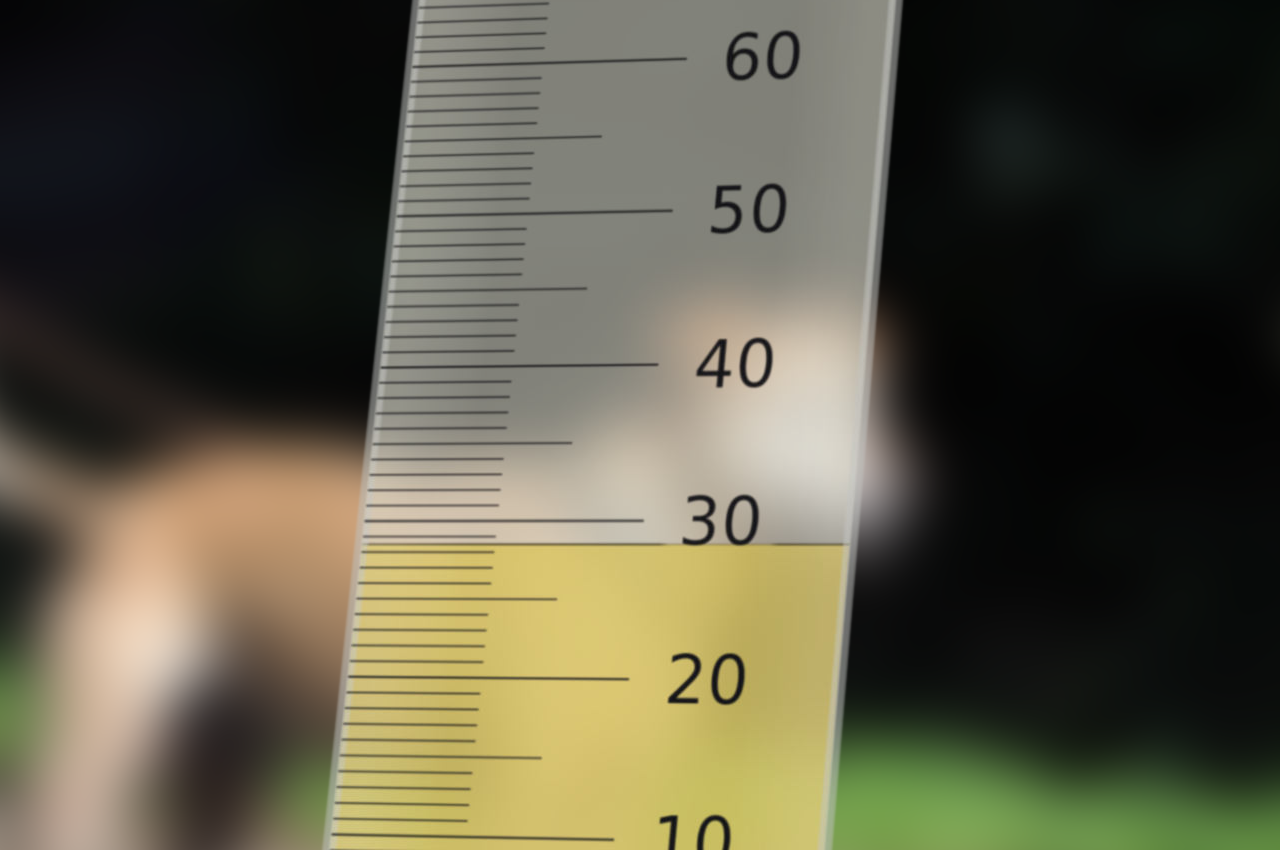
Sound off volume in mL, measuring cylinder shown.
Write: 28.5 mL
